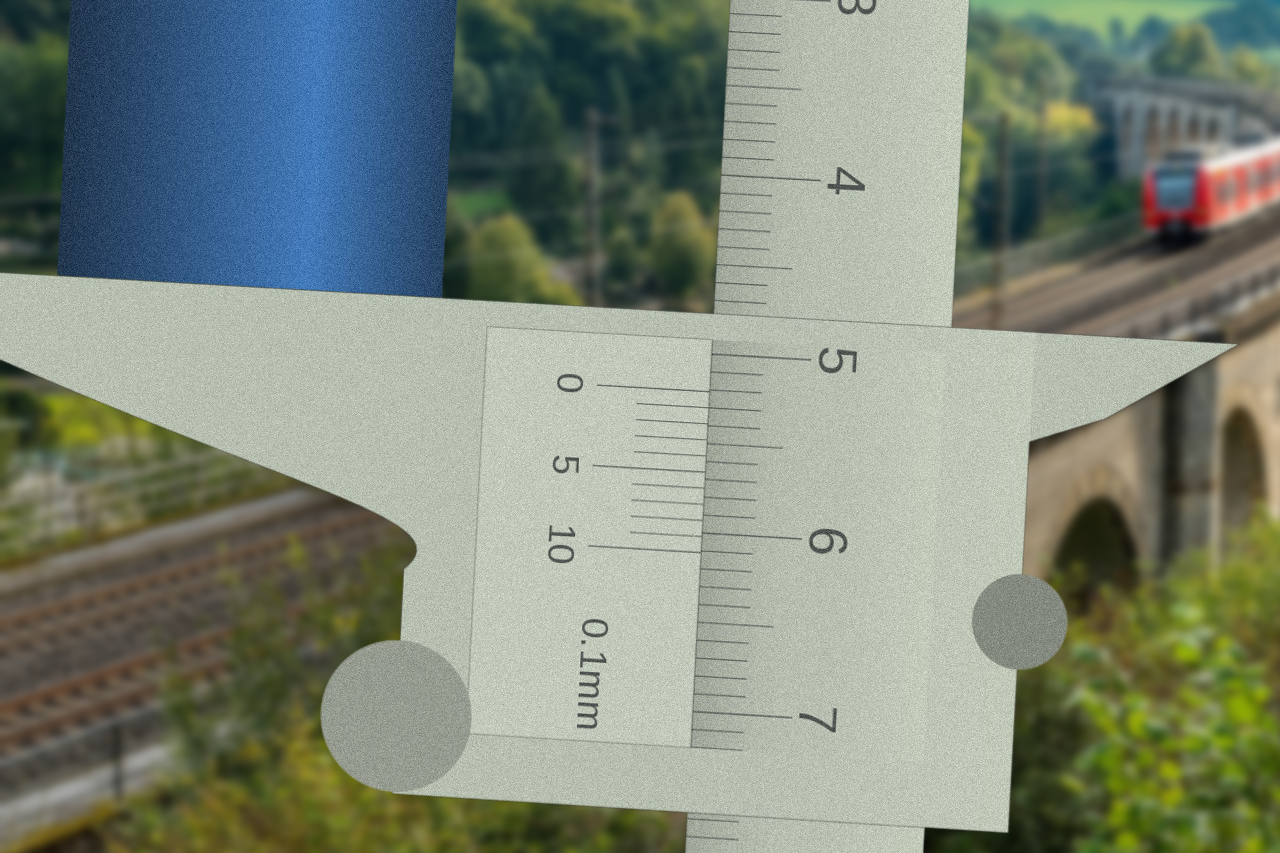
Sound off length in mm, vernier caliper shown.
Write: 52.1 mm
